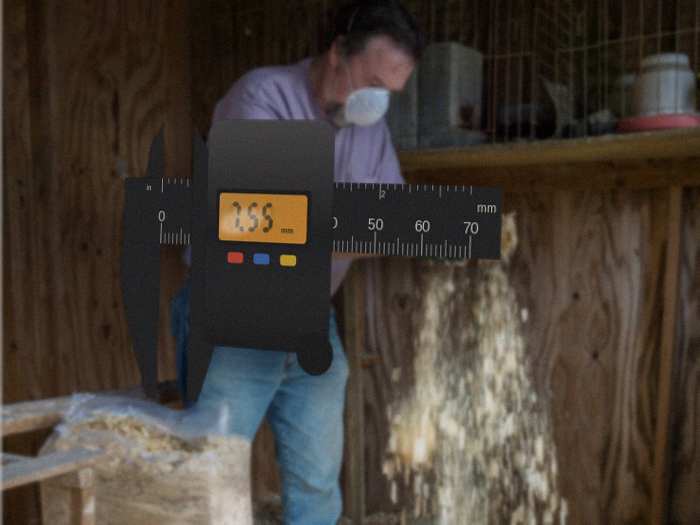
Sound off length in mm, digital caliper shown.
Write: 7.55 mm
